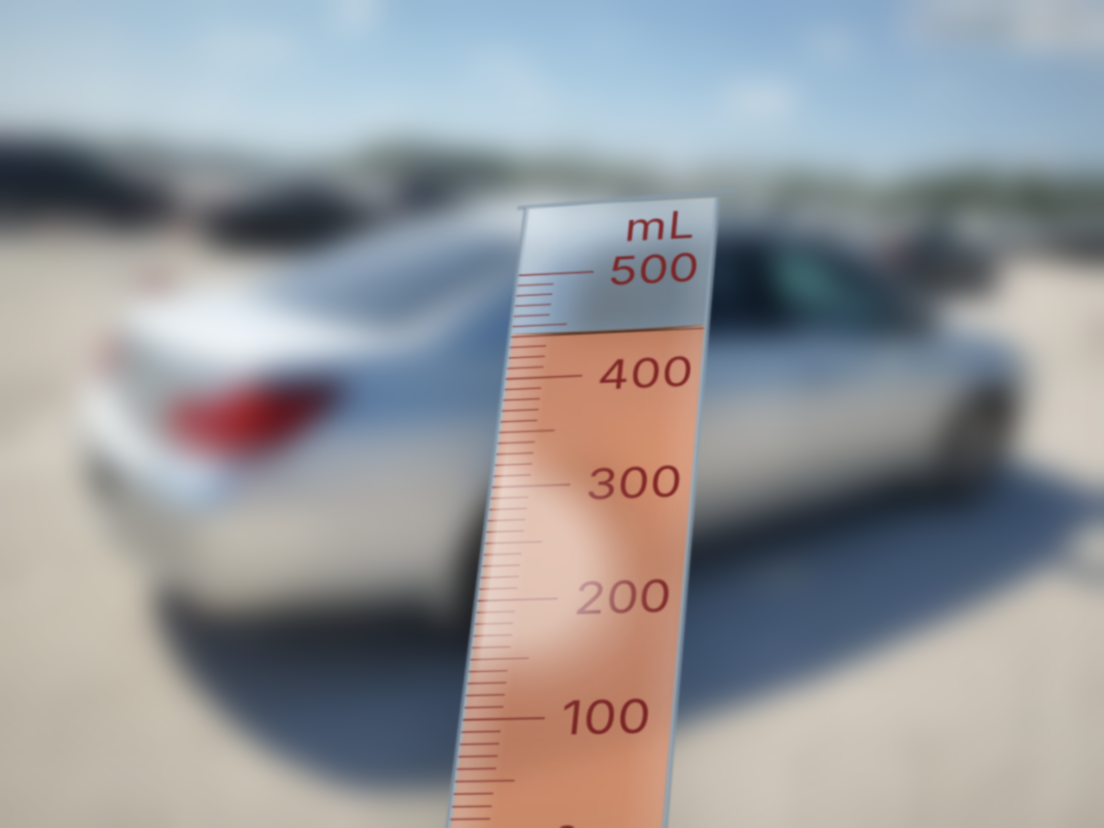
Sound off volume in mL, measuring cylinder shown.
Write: 440 mL
